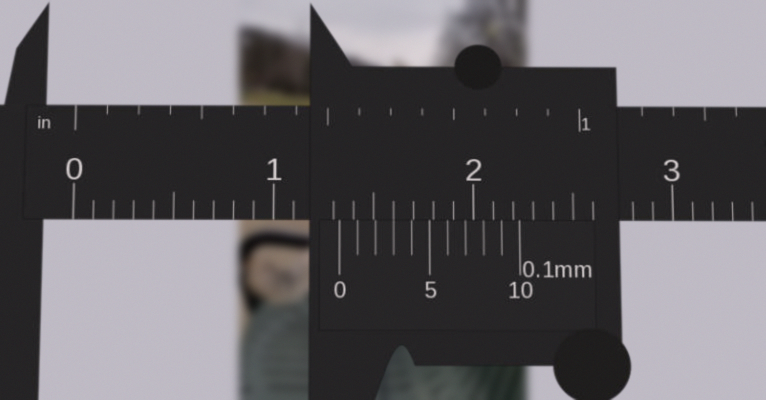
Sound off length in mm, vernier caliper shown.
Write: 13.3 mm
